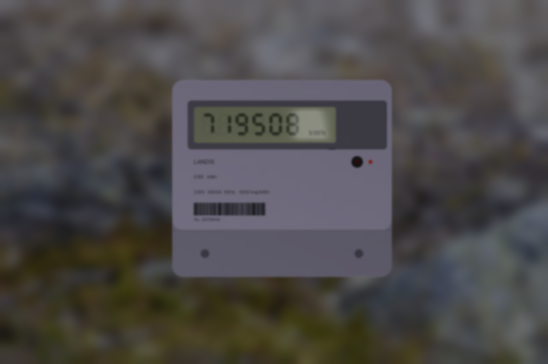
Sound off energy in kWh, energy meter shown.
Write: 719508 kWh
